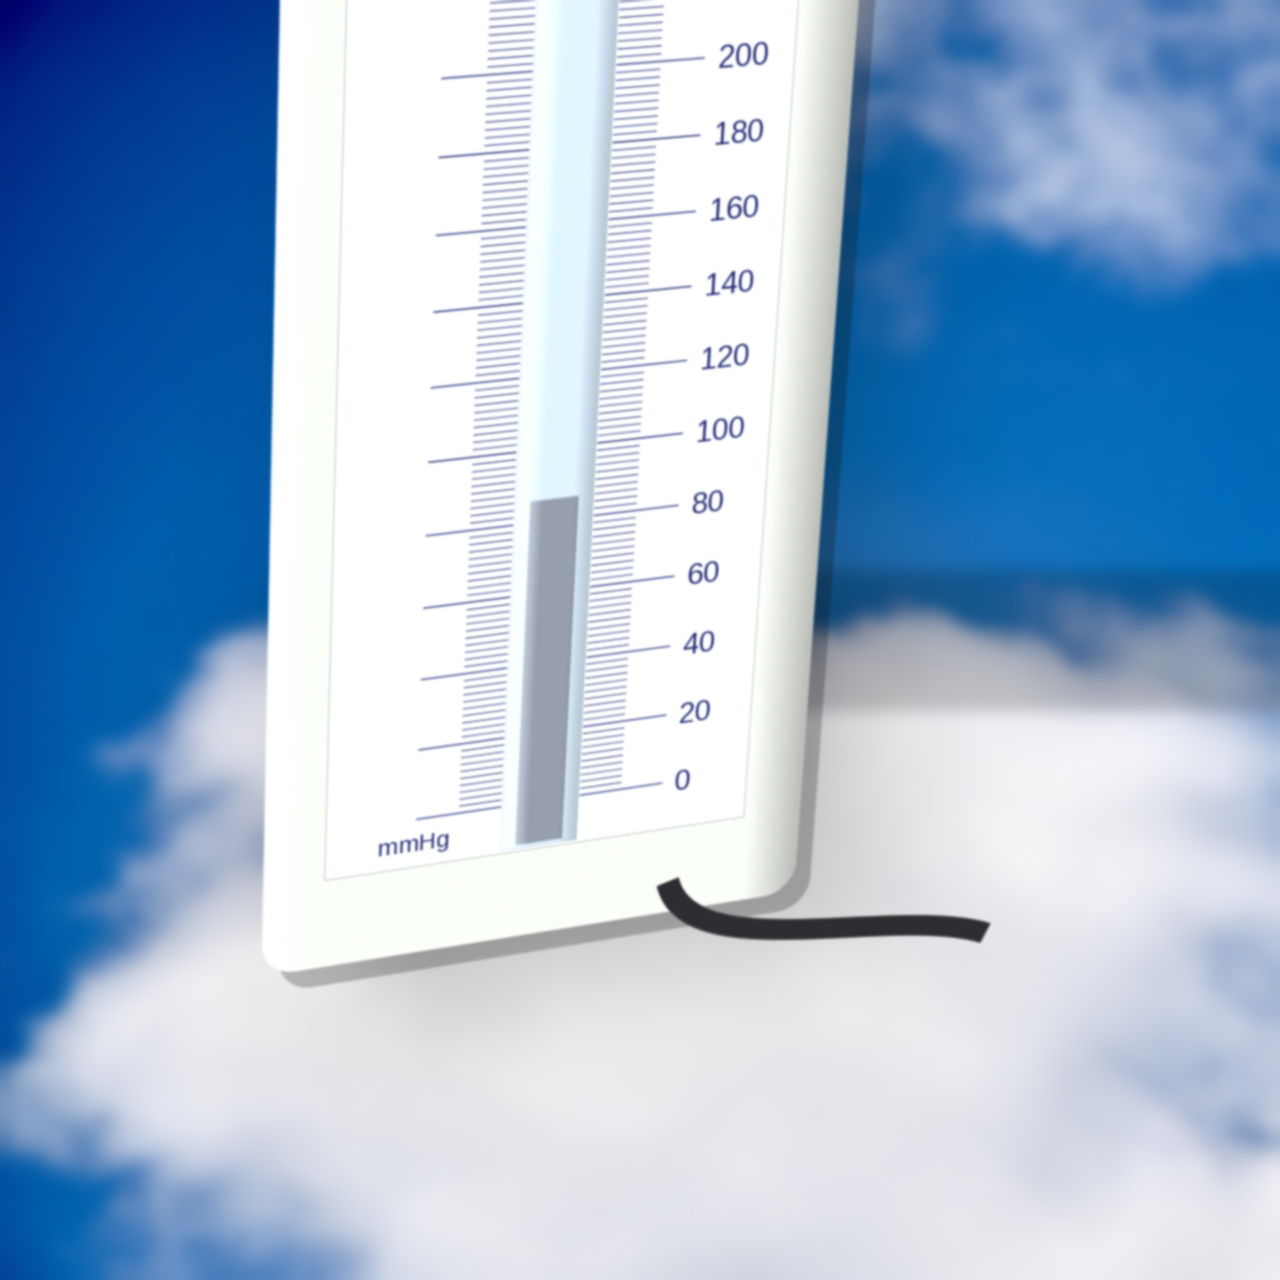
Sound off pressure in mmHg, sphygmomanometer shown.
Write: 86 mmHg
